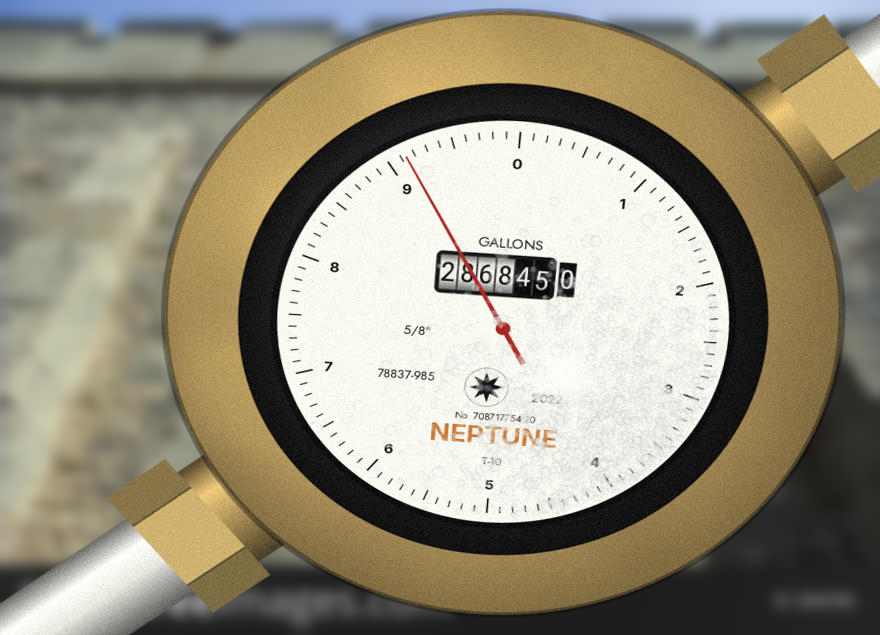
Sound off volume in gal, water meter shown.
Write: 2868449.1 gal
